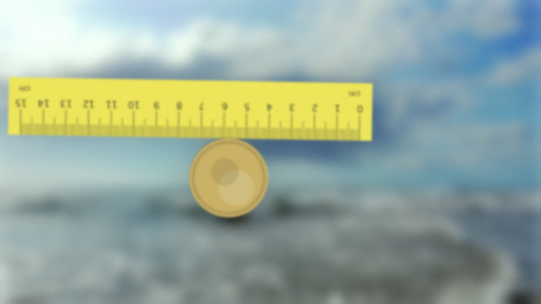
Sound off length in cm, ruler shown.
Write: 3.5 cm
